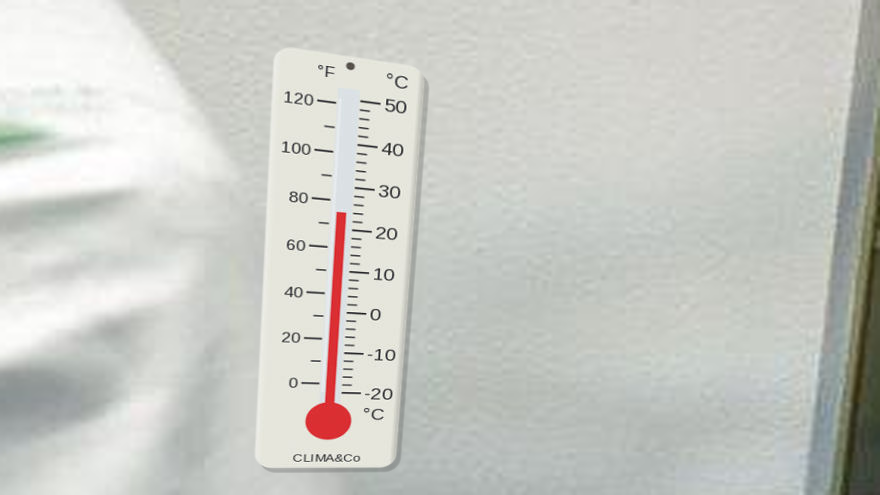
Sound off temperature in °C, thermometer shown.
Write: 24 °C
